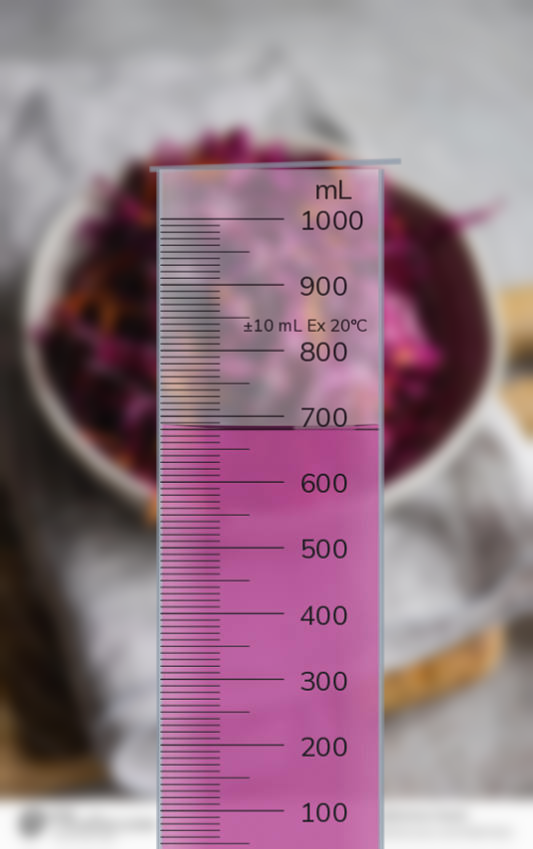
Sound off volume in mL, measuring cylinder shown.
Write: 680 mL
